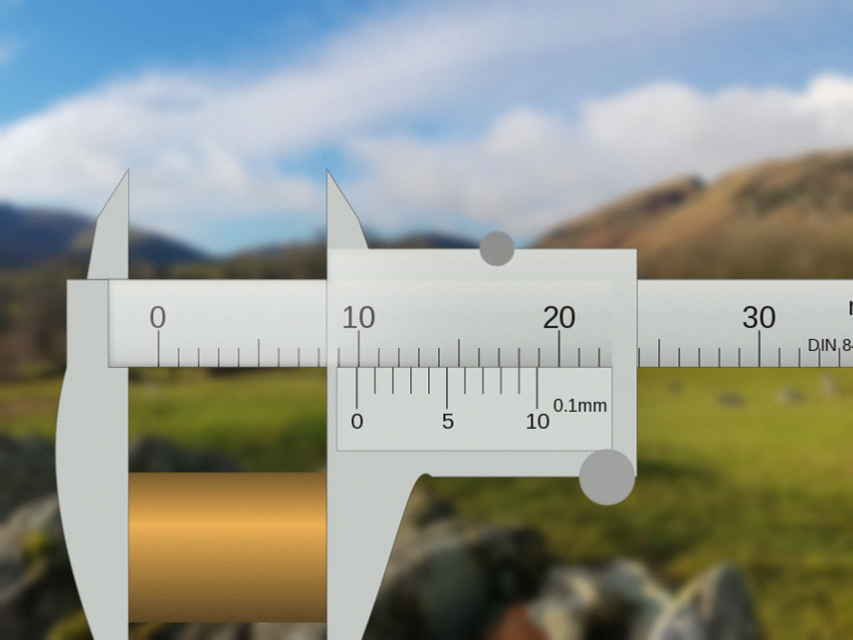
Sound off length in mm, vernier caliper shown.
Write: 9.9 mm
